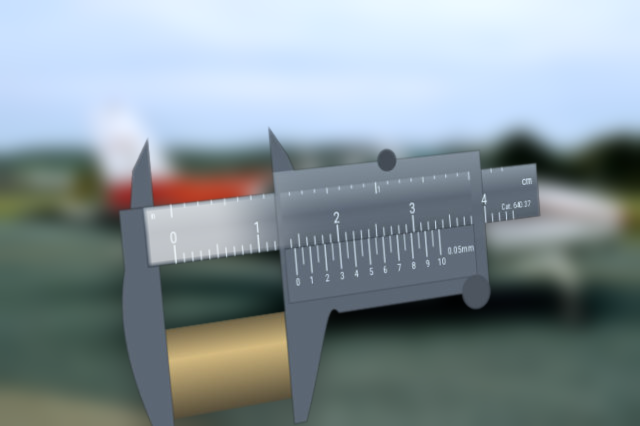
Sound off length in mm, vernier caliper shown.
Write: 14.4 mm
